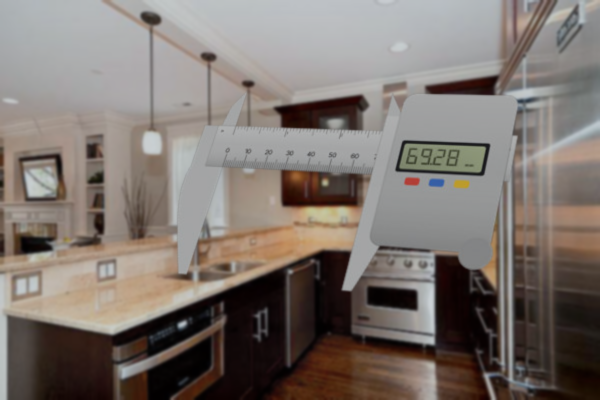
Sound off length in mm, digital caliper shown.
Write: 69.28 mm
